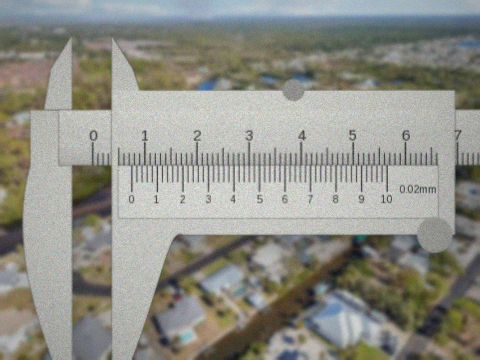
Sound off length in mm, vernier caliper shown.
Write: 7.5 mm
